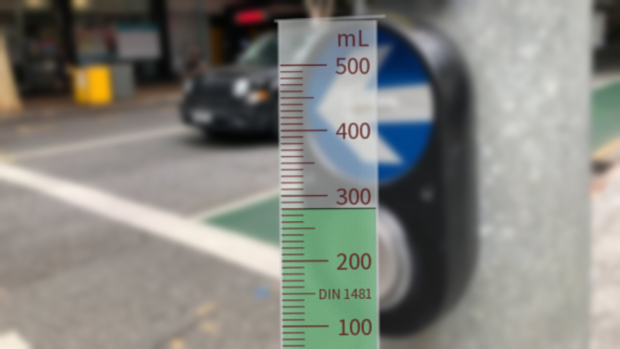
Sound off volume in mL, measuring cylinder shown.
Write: 280 mL
